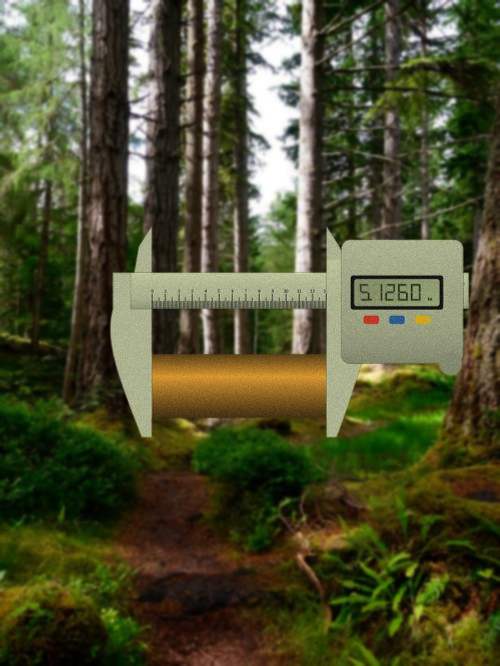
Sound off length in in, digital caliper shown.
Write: 5.1260 in
